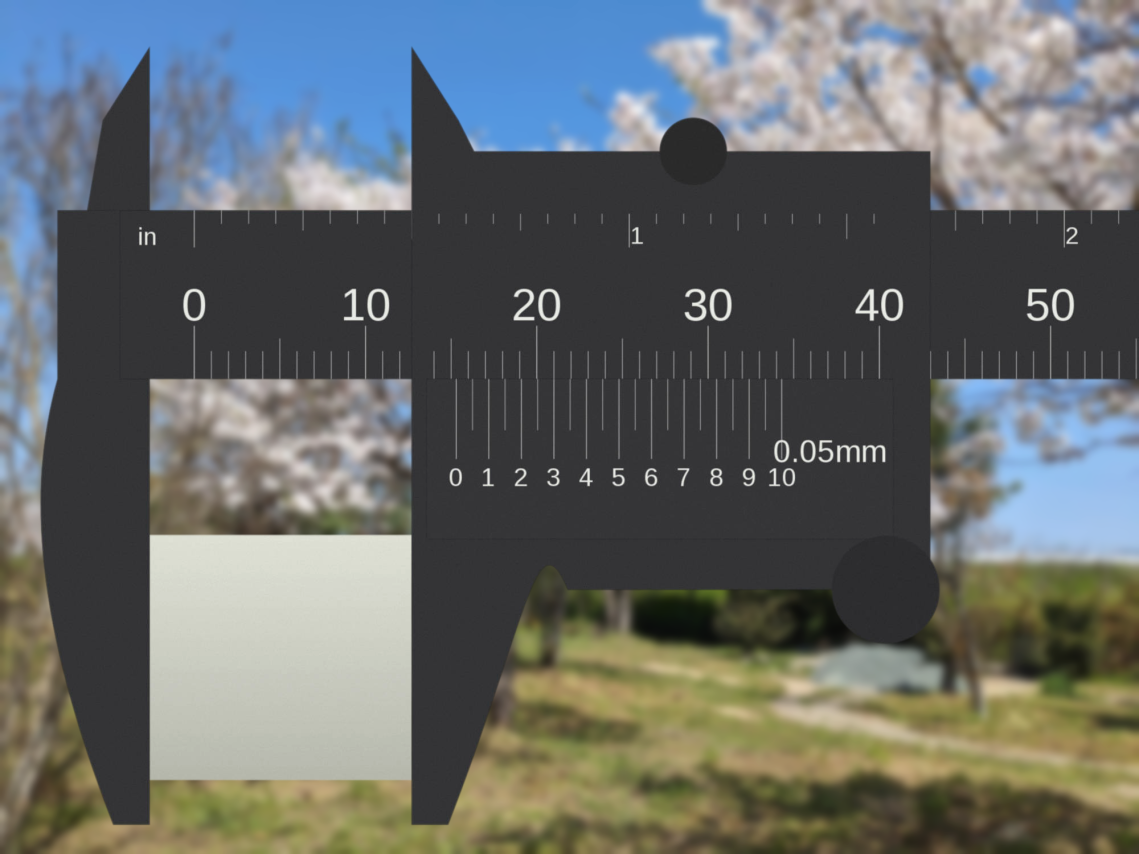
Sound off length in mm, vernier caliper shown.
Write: 15.3 mm
